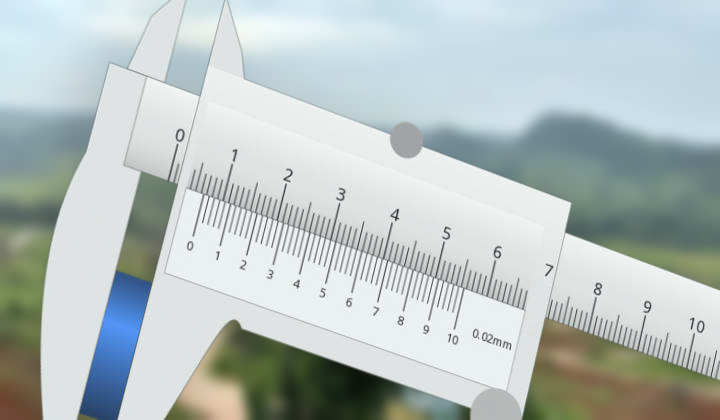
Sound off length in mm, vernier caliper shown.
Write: 6.5 mm
